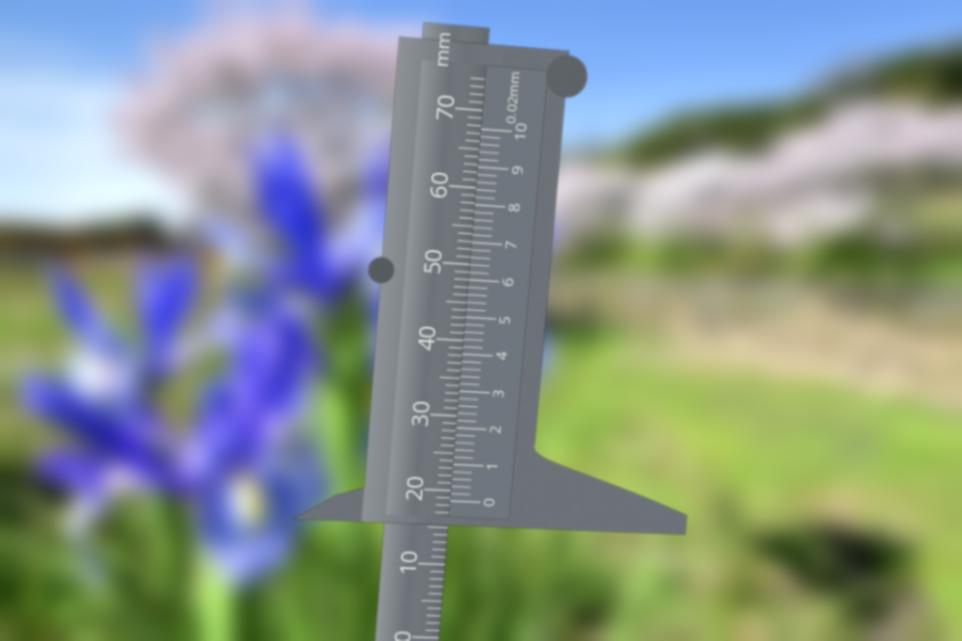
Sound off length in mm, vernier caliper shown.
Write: 18.6 mm
